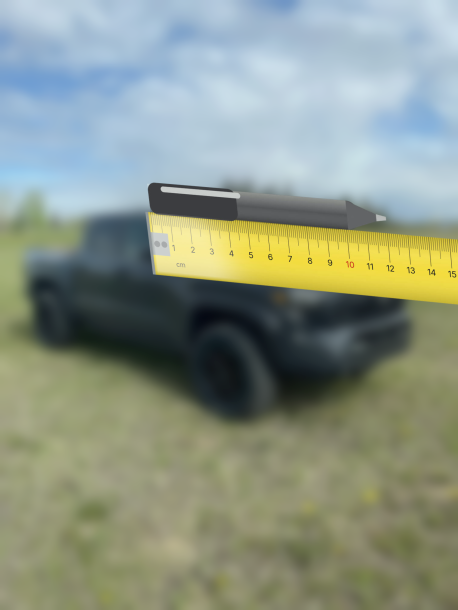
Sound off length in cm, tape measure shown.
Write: 12 cm
